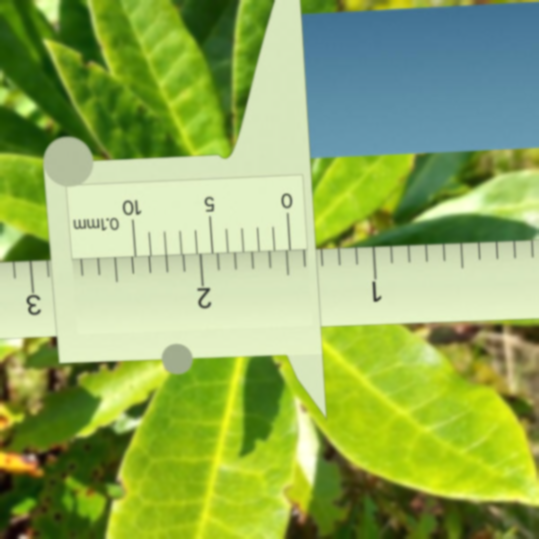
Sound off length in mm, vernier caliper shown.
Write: 14.8 mm
